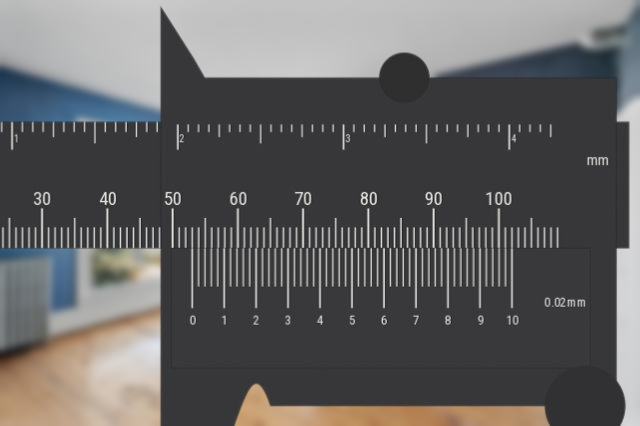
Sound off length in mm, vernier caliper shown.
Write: 53.0 mm
